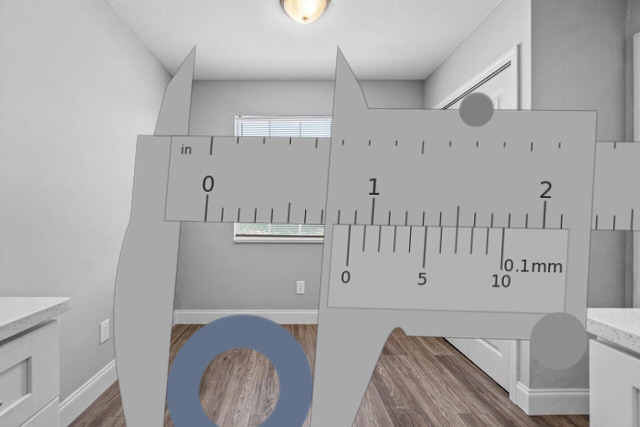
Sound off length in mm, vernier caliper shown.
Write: 8.7 mm
